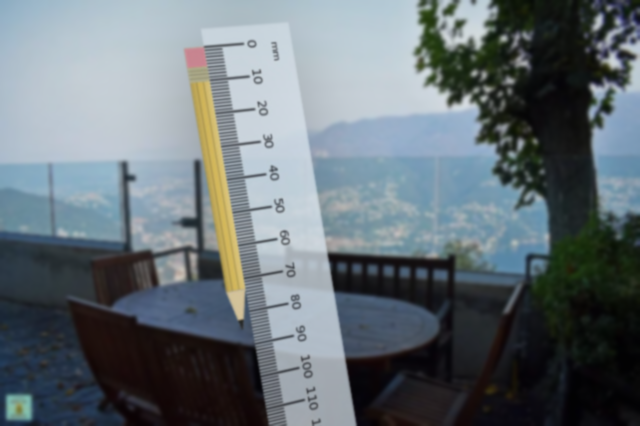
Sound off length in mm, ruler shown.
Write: 85 mm
